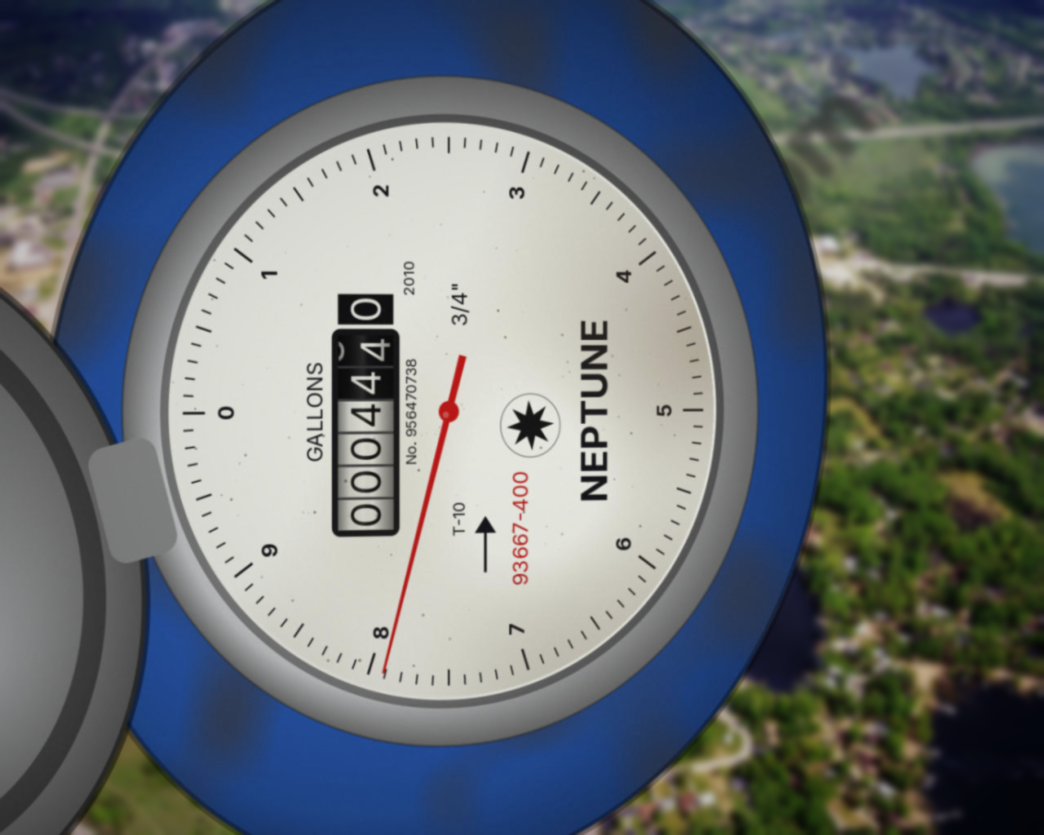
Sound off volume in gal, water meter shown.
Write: 4437.9 gal
